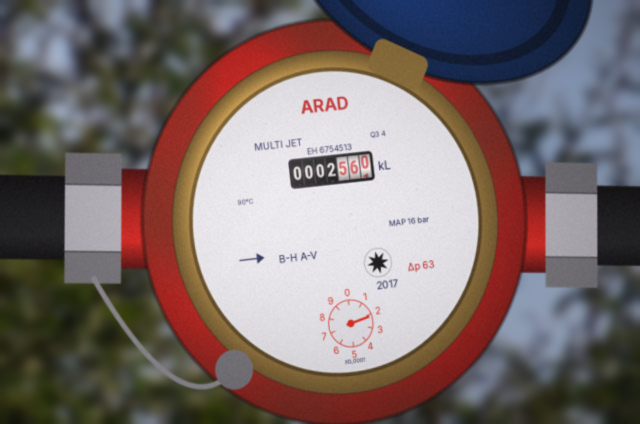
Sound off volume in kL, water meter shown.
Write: 2.5602 kL
